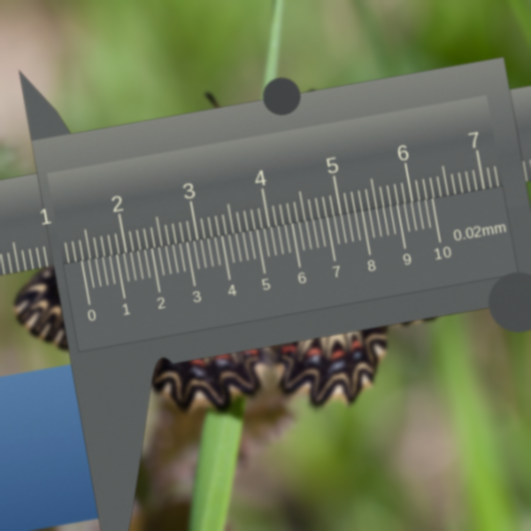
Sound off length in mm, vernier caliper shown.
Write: 13.8 mm
